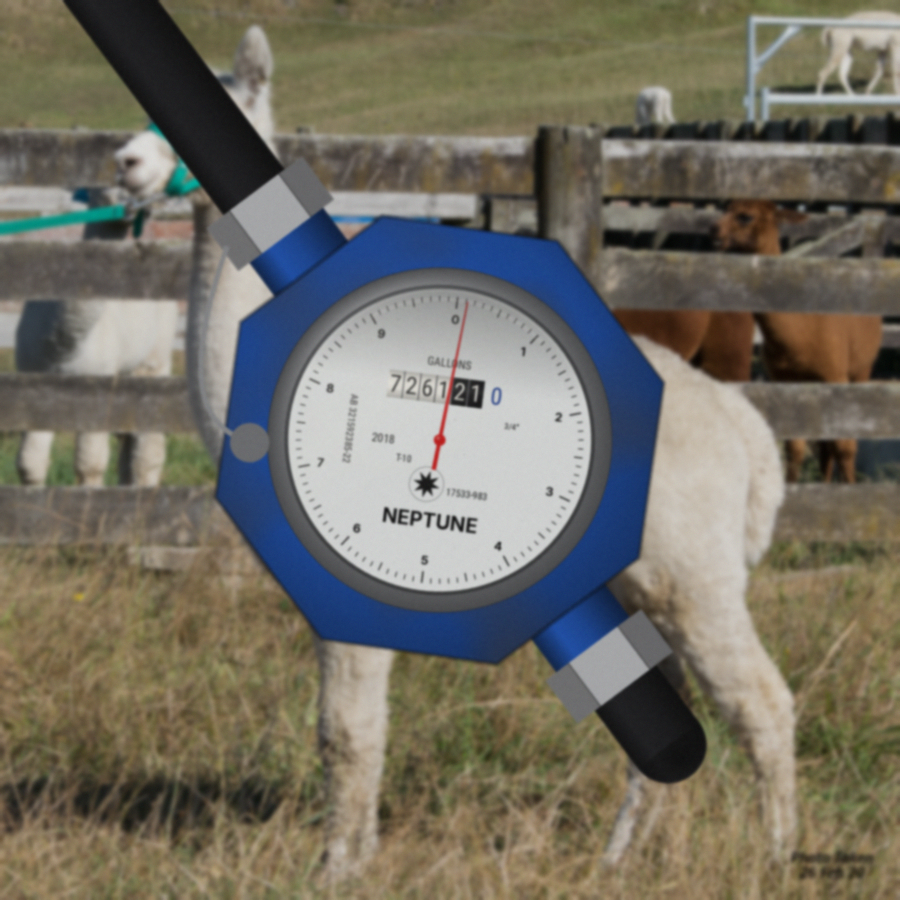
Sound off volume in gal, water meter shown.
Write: 7261210.1 gal
